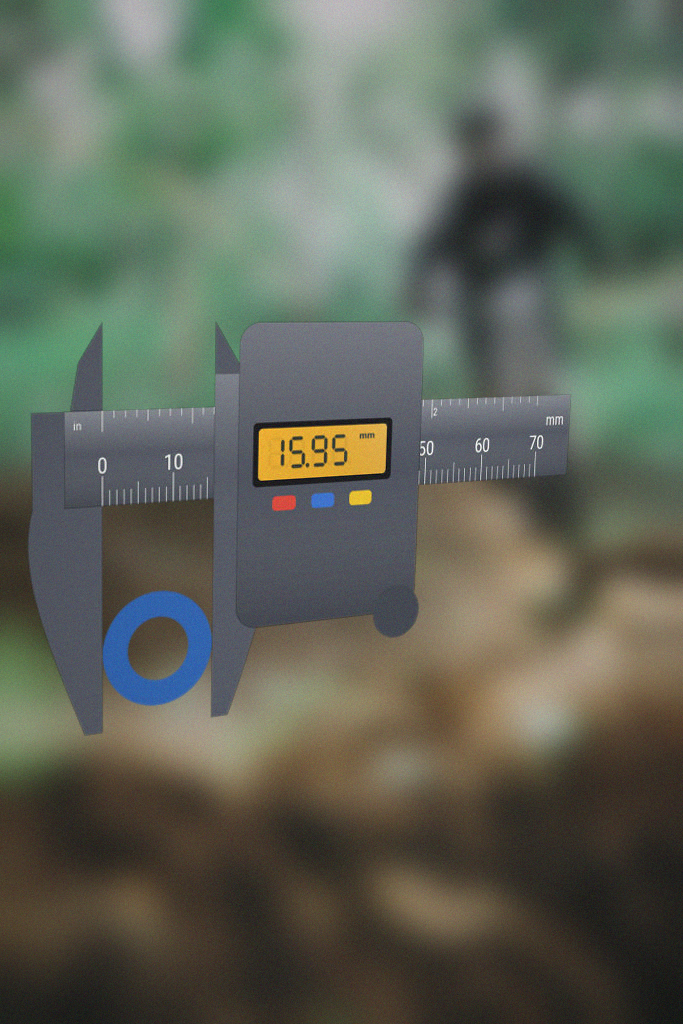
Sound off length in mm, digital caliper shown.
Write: 15.95 mm
